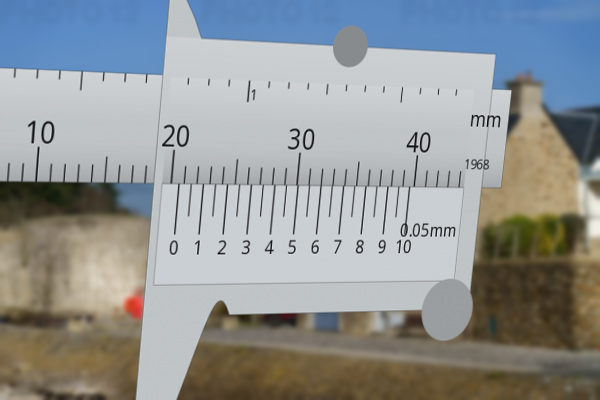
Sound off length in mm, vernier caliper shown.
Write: 20.6 mm
